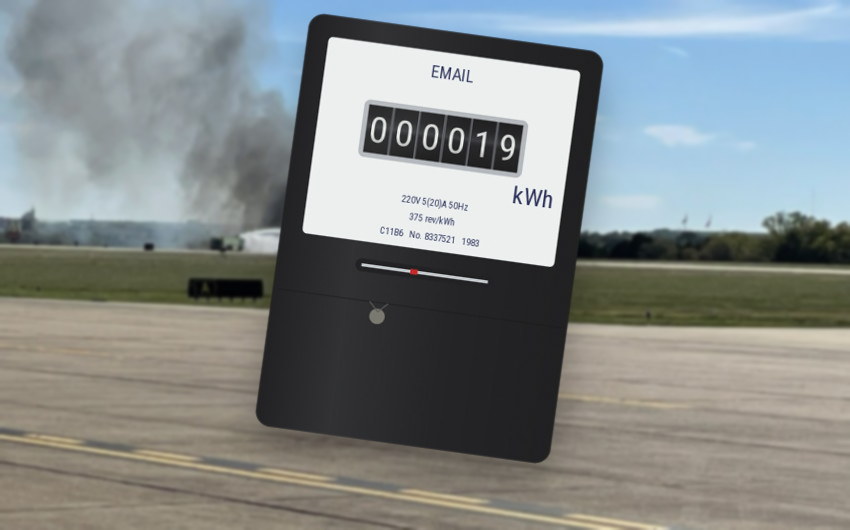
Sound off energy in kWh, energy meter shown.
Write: 19 kWh
